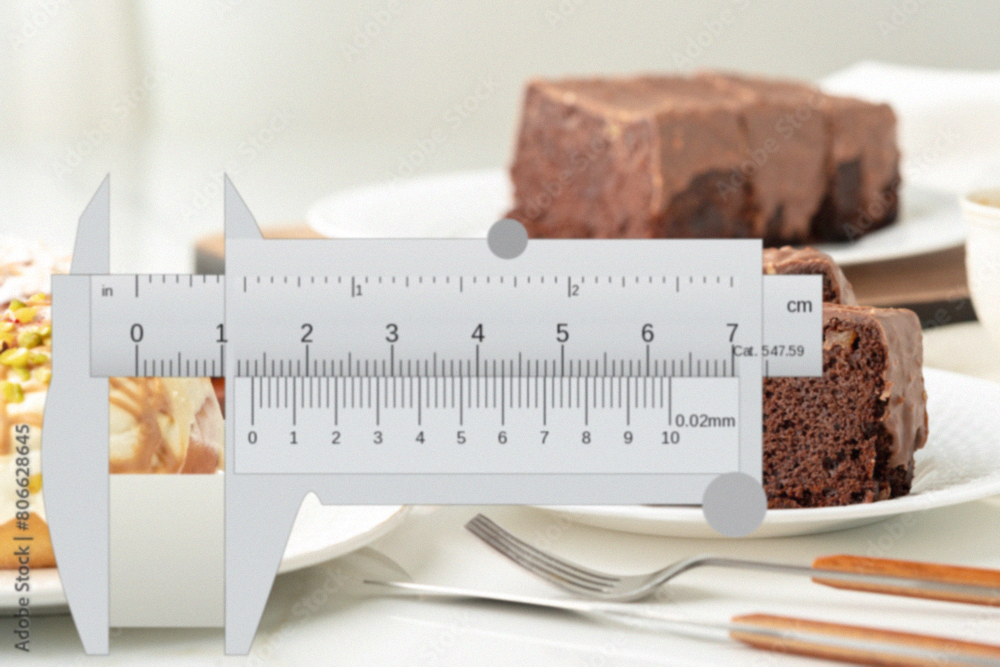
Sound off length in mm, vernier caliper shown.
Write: 13.6 mm
